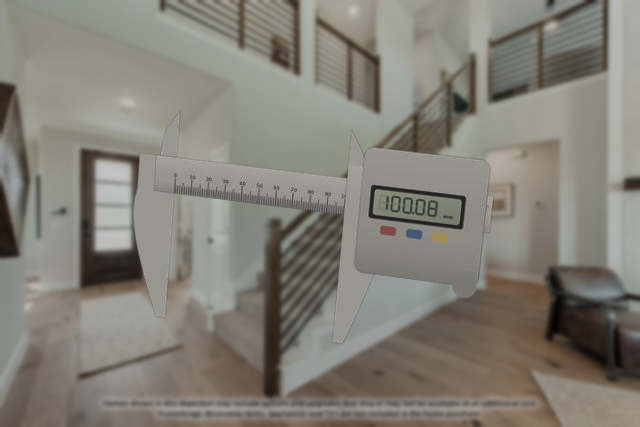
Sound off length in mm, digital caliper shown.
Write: 100.08 mm
